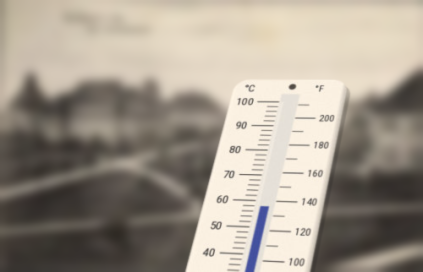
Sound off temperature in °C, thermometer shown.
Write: 58 °C
